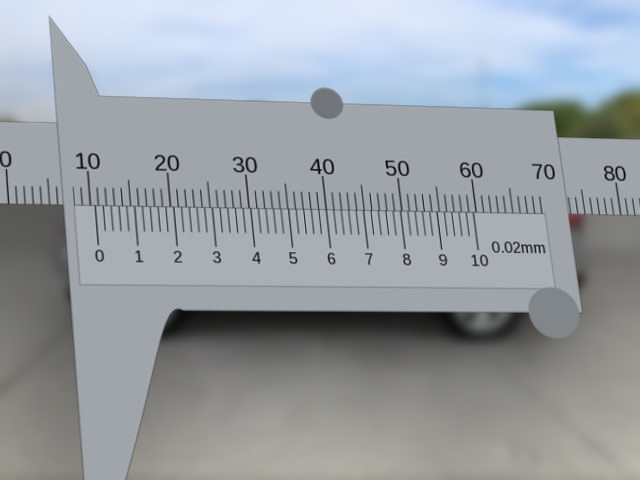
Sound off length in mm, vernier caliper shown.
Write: 10.6 mm
